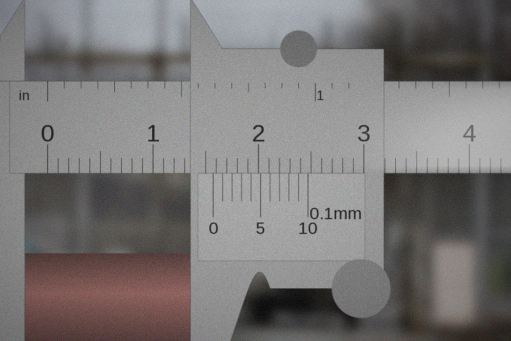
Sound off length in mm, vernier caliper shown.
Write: 15.7 mm
